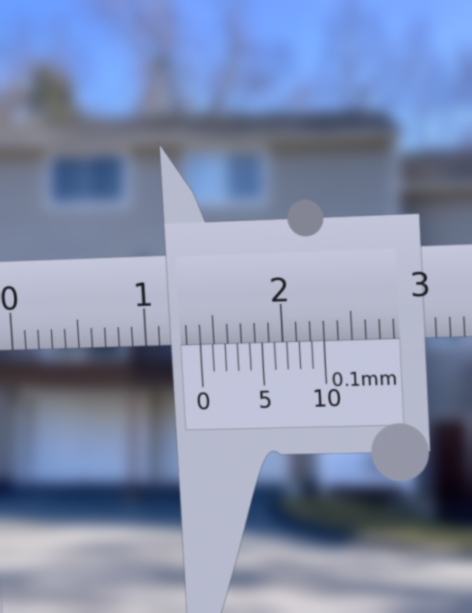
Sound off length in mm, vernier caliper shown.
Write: 14.0 mm
